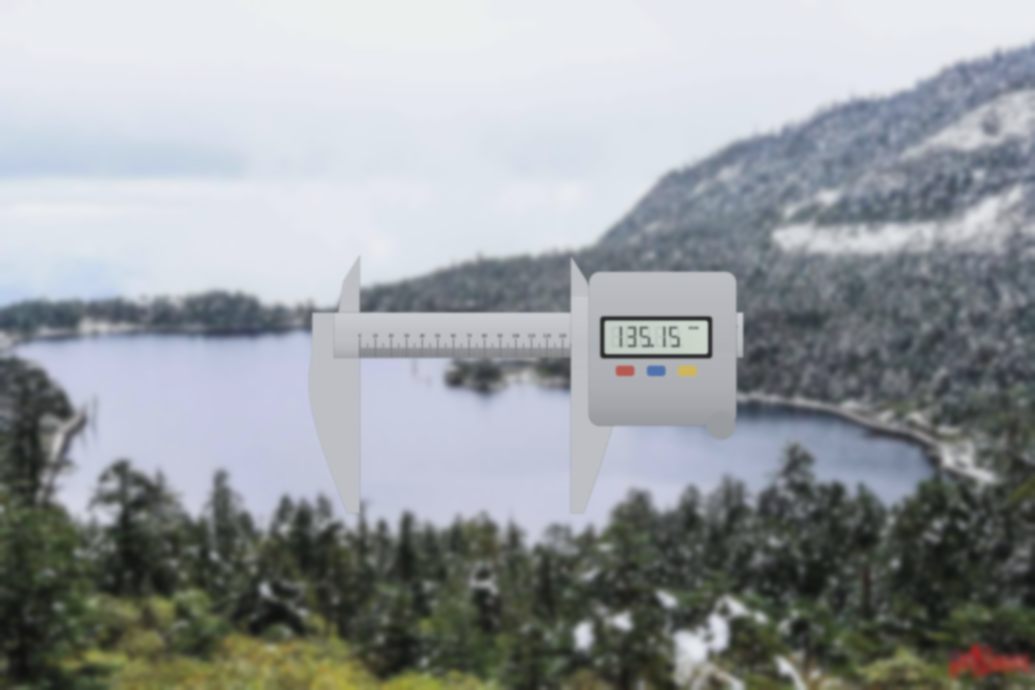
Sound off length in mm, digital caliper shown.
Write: 135.15 mm
